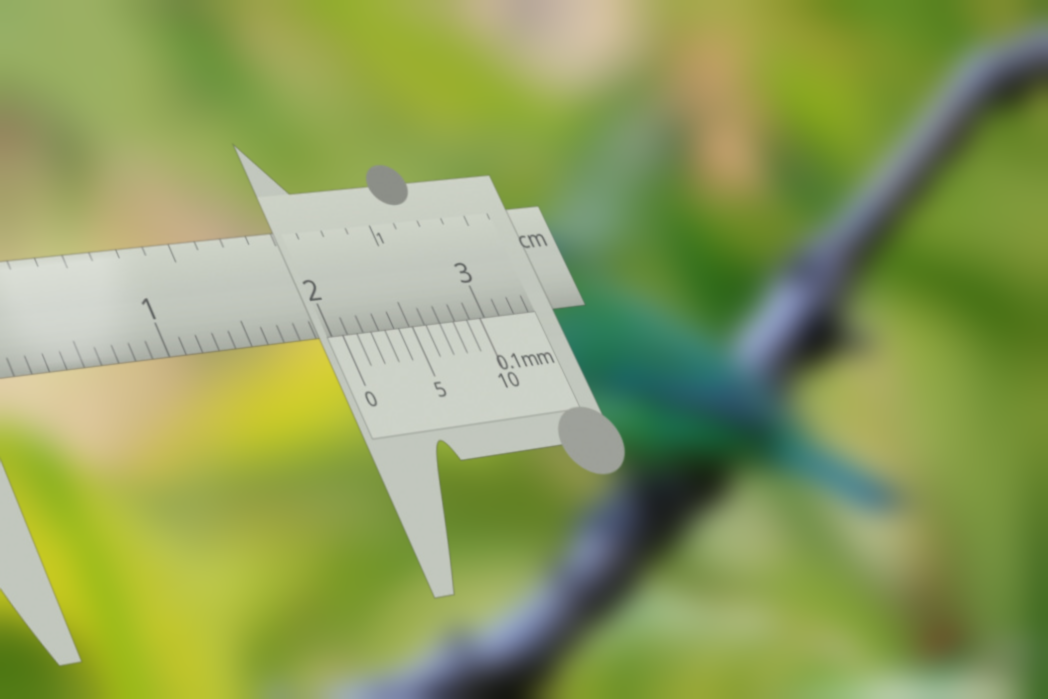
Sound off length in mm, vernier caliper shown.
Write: 20.7 mm
